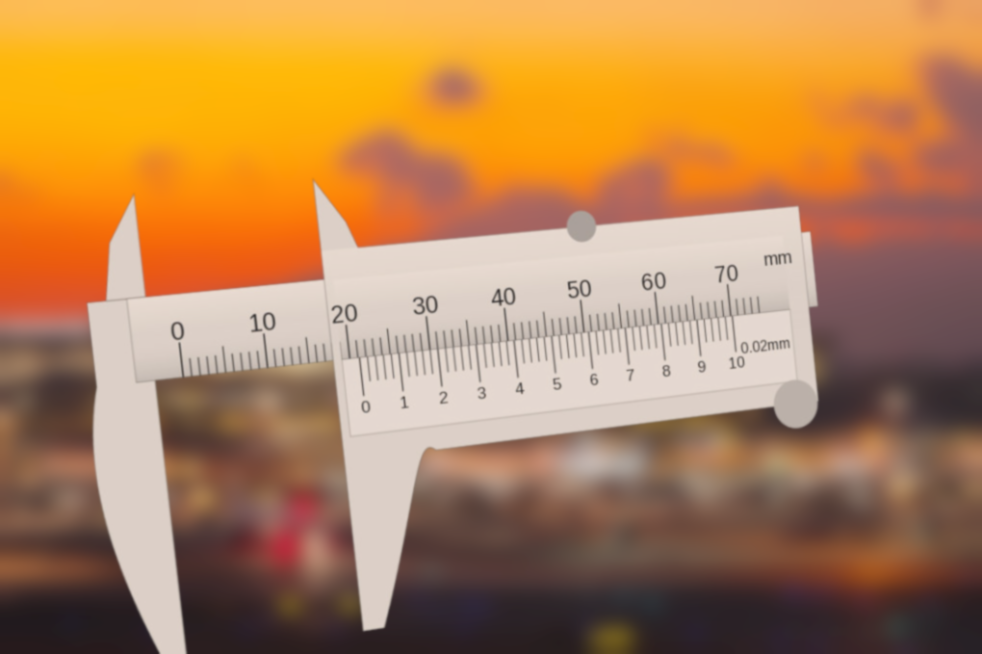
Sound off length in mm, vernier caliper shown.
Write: 21.2 mm
